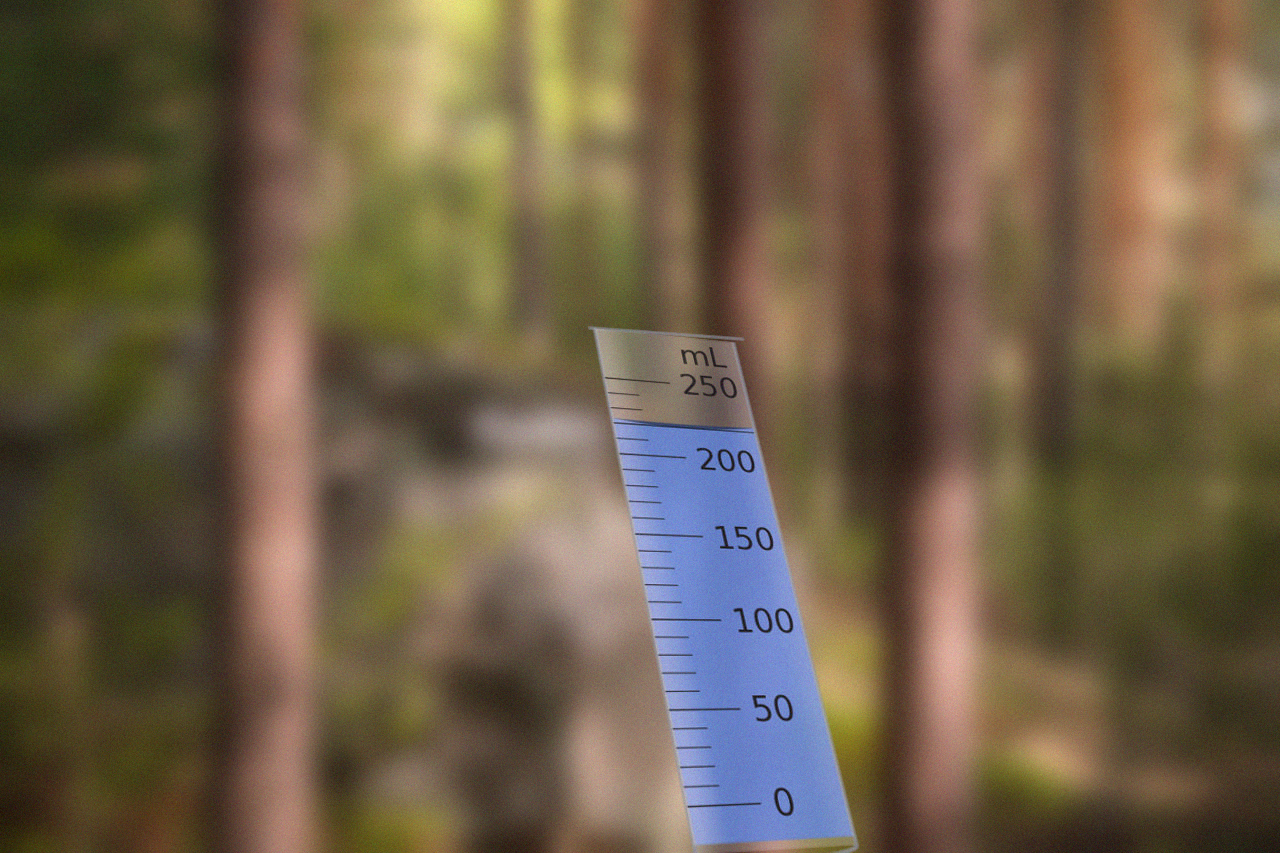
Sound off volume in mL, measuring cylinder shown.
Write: 220 mL
